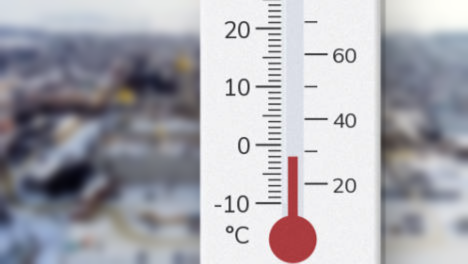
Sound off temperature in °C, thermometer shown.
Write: -2 °C
